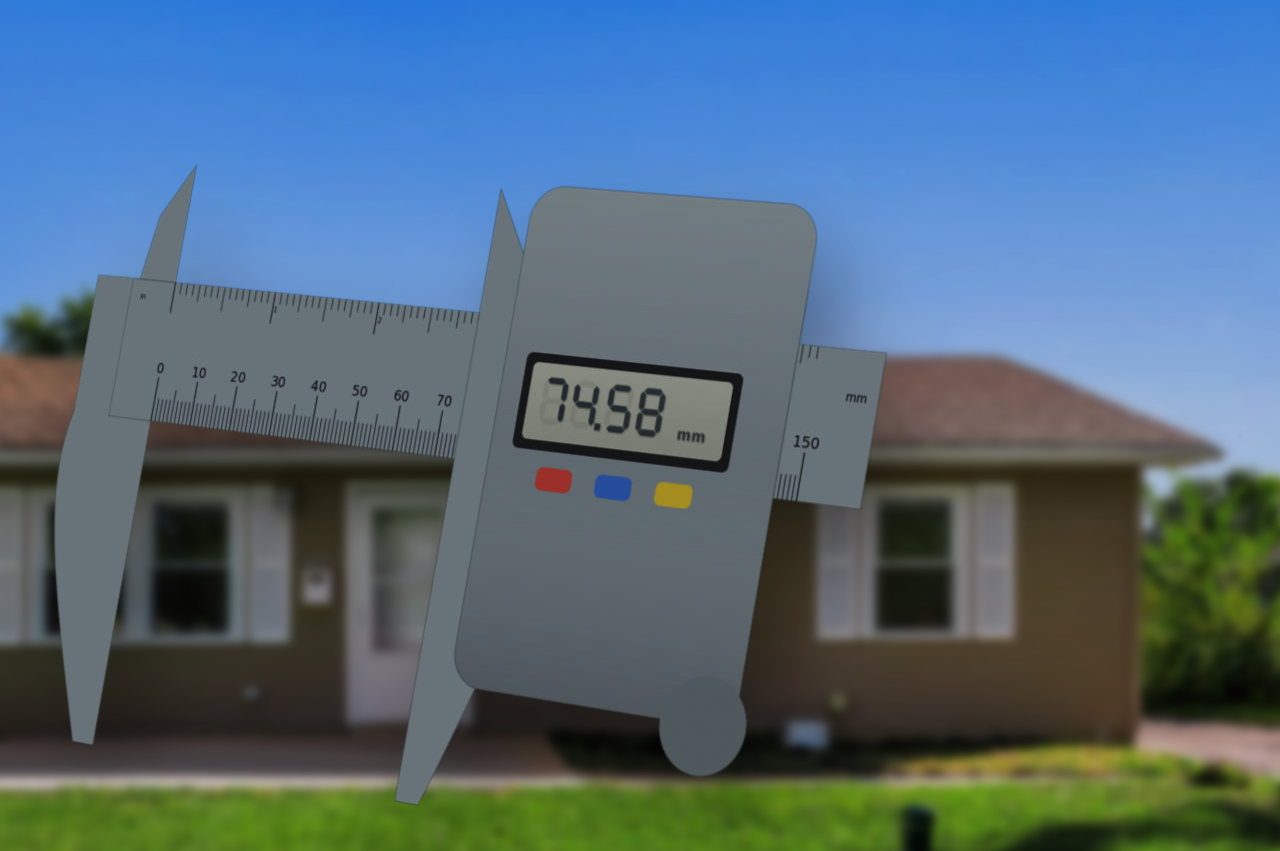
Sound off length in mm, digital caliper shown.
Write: 74.58 mm
